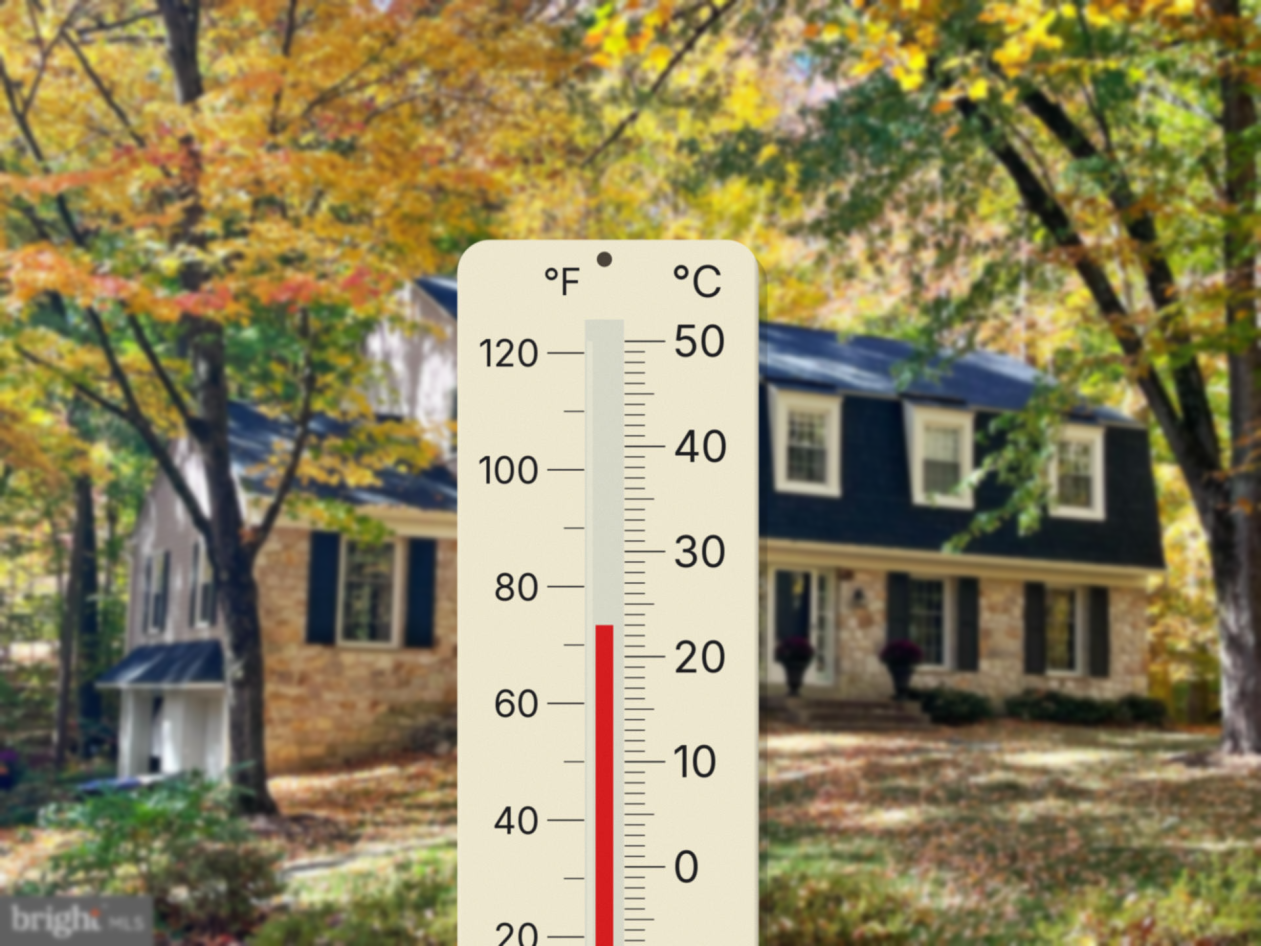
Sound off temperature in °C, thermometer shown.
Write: 23 °C
